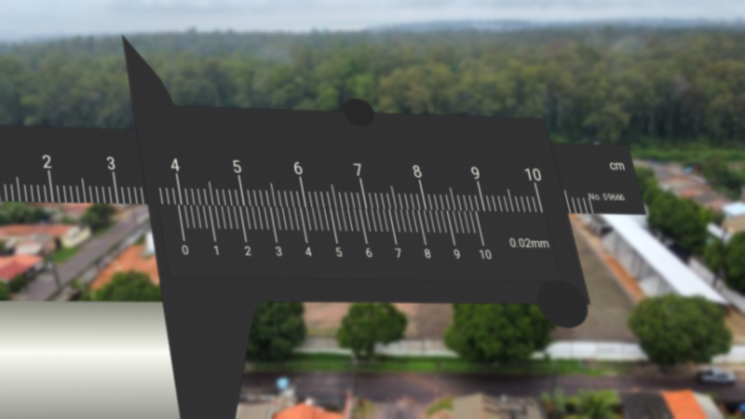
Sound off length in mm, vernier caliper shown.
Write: 39.5 mm
